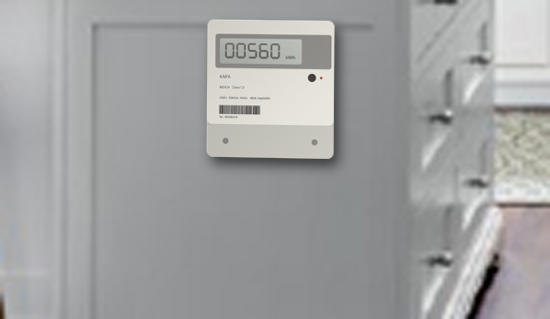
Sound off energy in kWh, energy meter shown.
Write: 560 kWh
